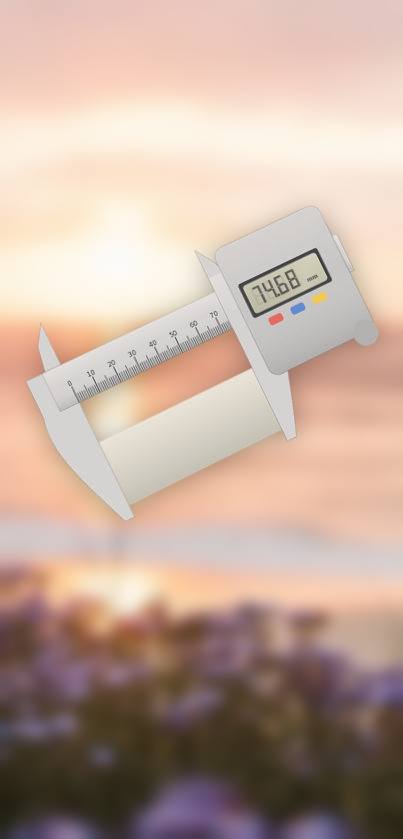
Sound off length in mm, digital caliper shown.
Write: 74.68 mm
